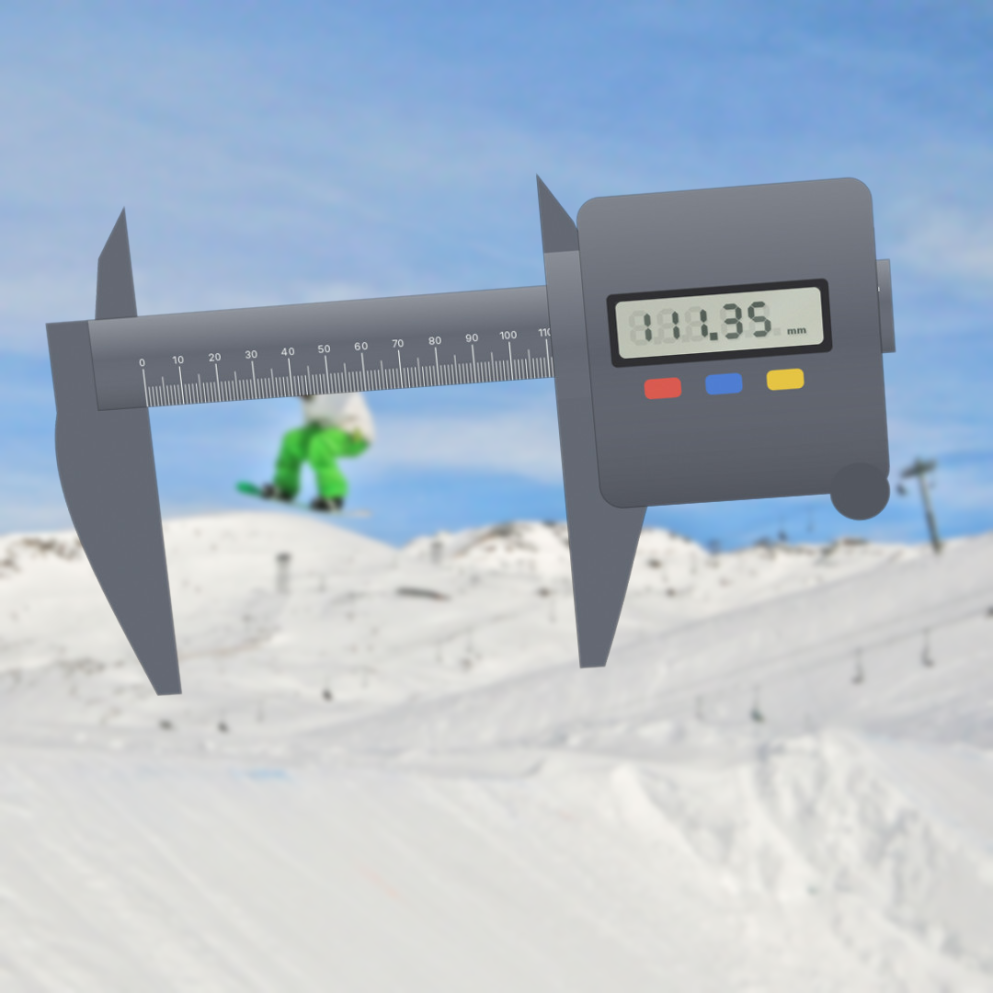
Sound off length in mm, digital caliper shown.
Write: 111.35 mm
